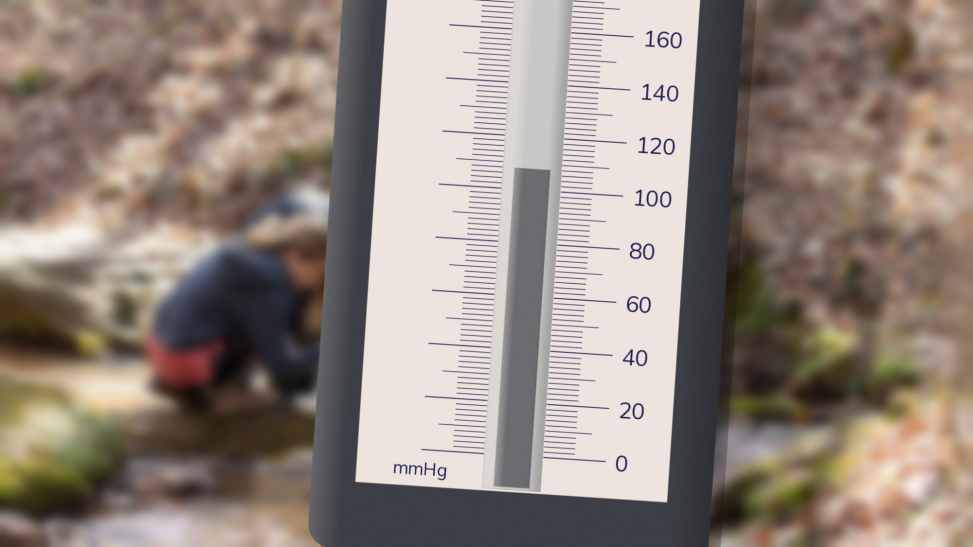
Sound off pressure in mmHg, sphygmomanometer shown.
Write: 108 mmHg
